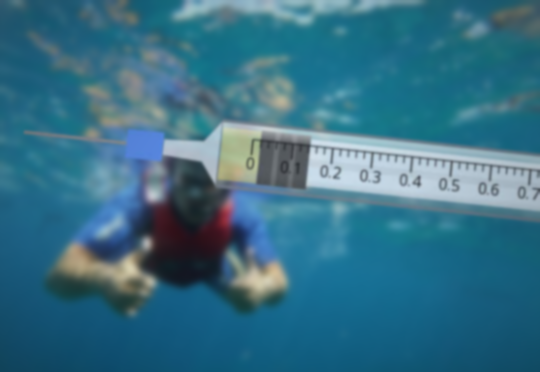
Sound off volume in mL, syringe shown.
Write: 0.02 mL
